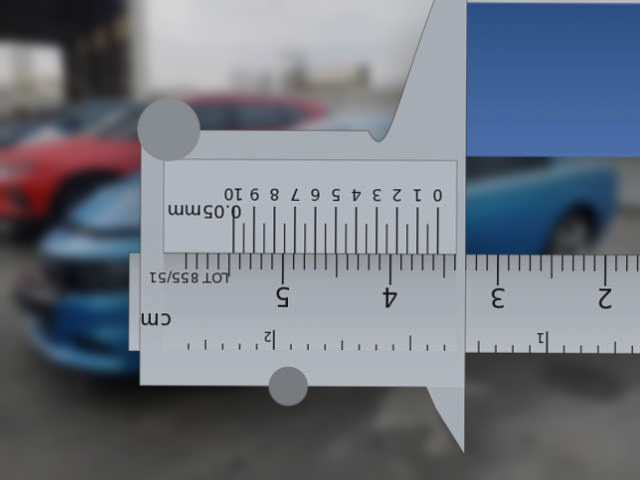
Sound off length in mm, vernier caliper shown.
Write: 35.6 mm
